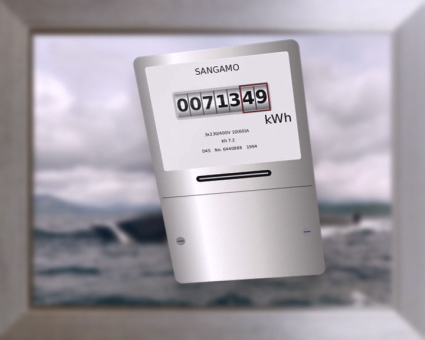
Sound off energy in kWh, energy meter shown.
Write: 713.49 kWh
